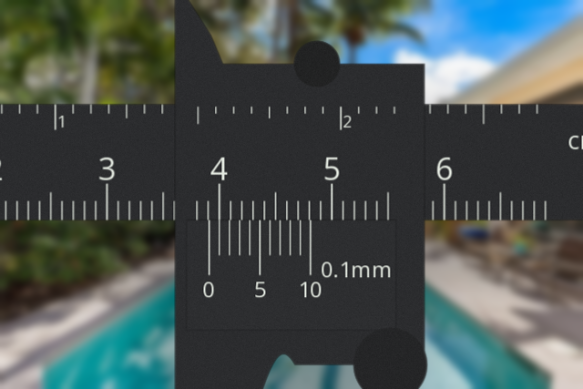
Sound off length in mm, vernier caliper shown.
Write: 39.1 mm
